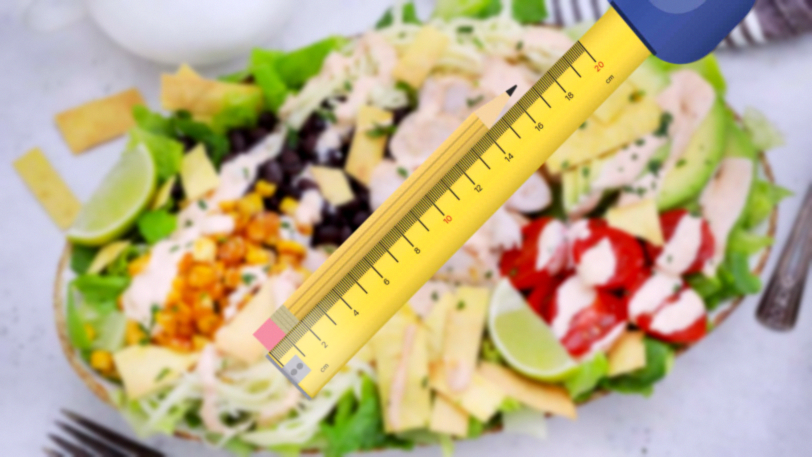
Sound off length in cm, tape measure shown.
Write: 16.5 cm
